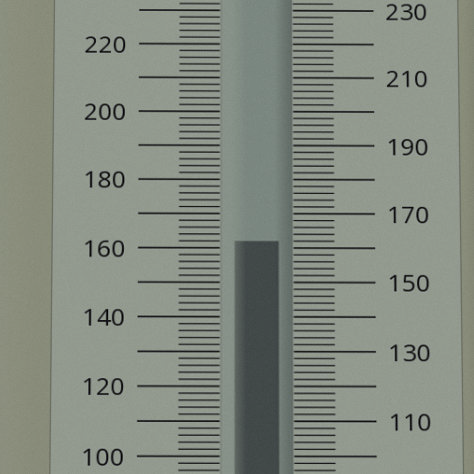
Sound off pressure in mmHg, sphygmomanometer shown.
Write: 162 mmHg
